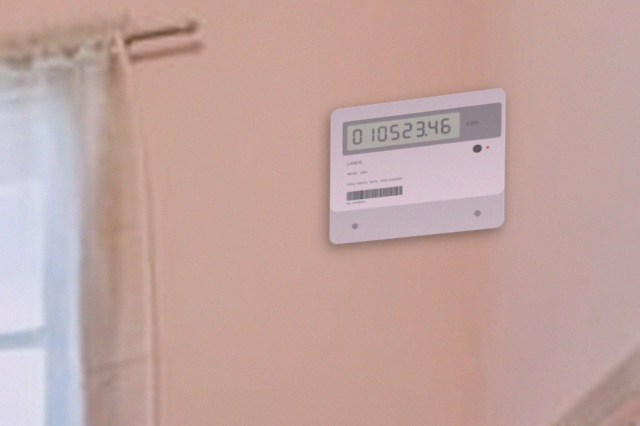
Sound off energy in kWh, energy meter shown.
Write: 10523.46 kWh
